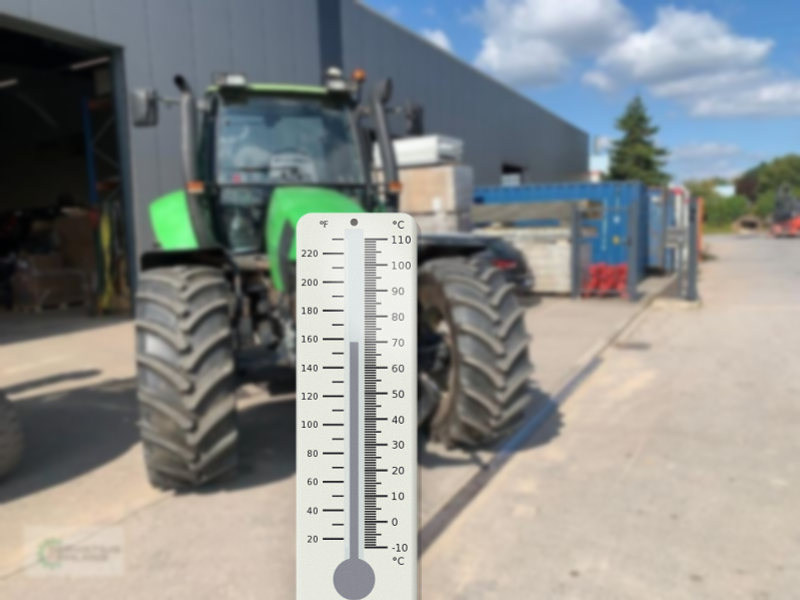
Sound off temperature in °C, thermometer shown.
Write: 70 °C
